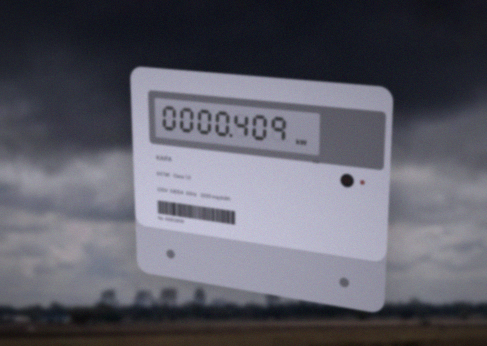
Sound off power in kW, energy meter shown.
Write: 0.409 kW
